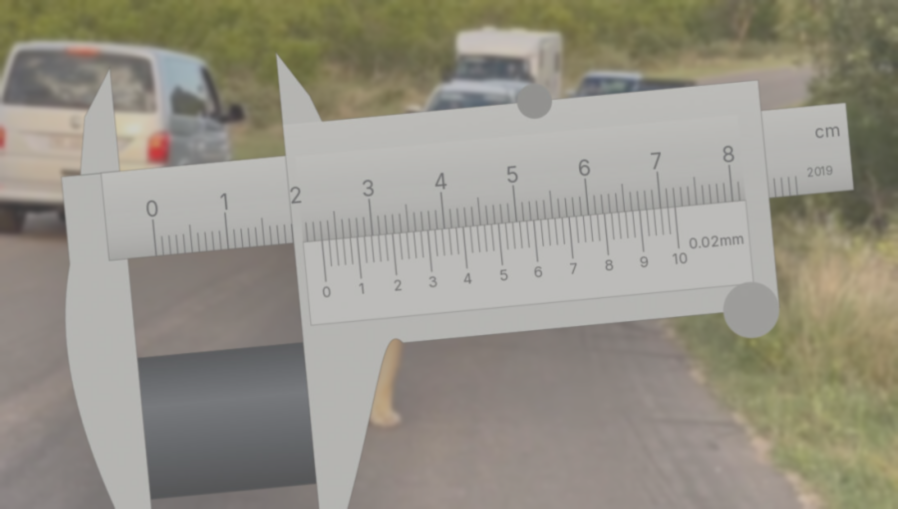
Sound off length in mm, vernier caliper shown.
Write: 23.0 mm
